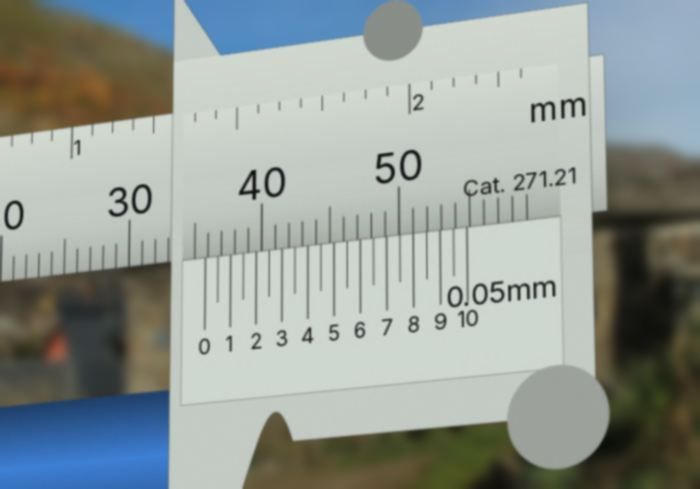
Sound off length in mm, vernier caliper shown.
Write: 35.8 mm
